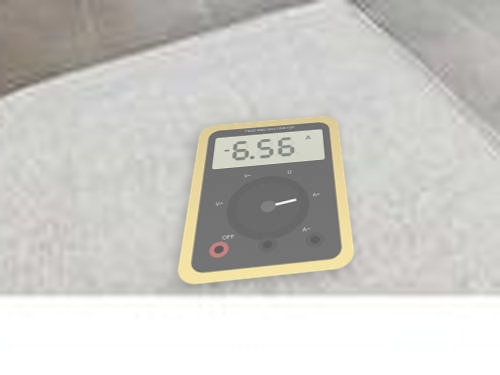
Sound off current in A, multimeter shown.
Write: -6.56 A
